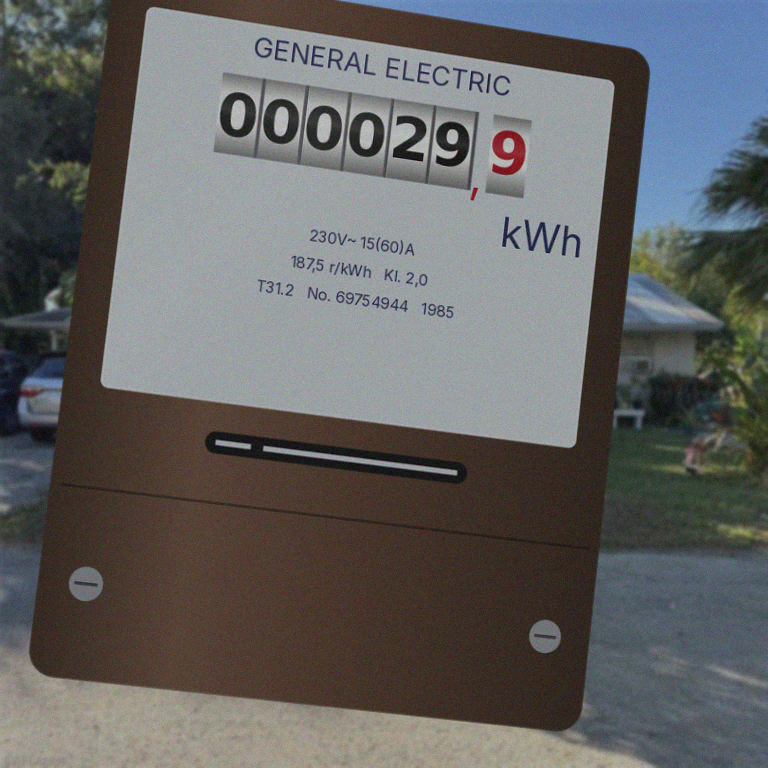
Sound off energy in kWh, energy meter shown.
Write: 29.9 kWh
